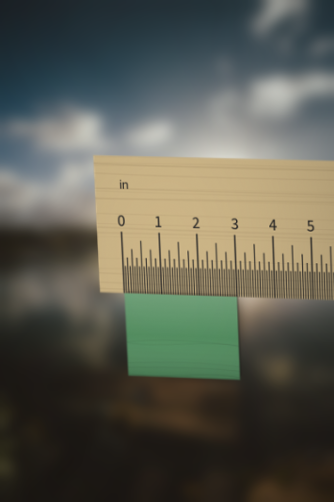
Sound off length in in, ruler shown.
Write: 3 in
